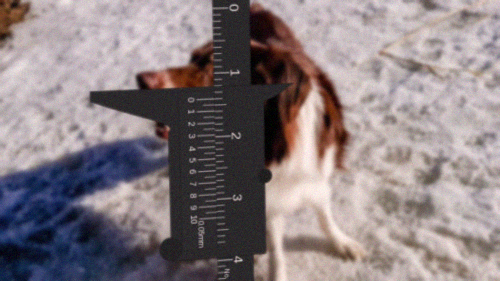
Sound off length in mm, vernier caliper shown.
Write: 14.0 mm
